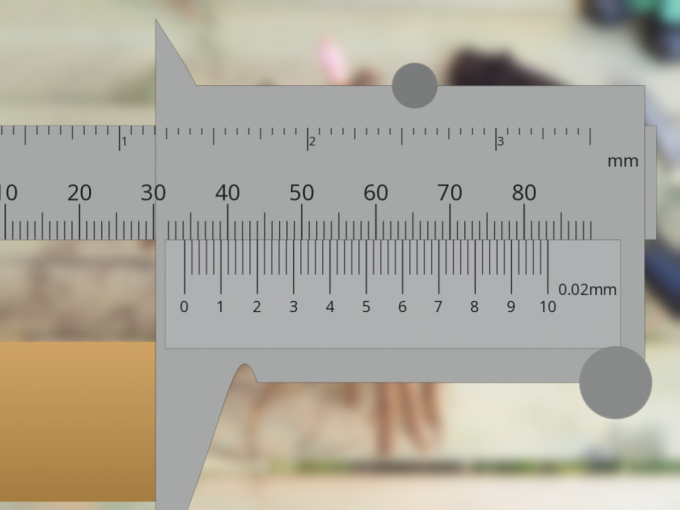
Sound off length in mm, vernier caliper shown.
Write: 34.2 mm
